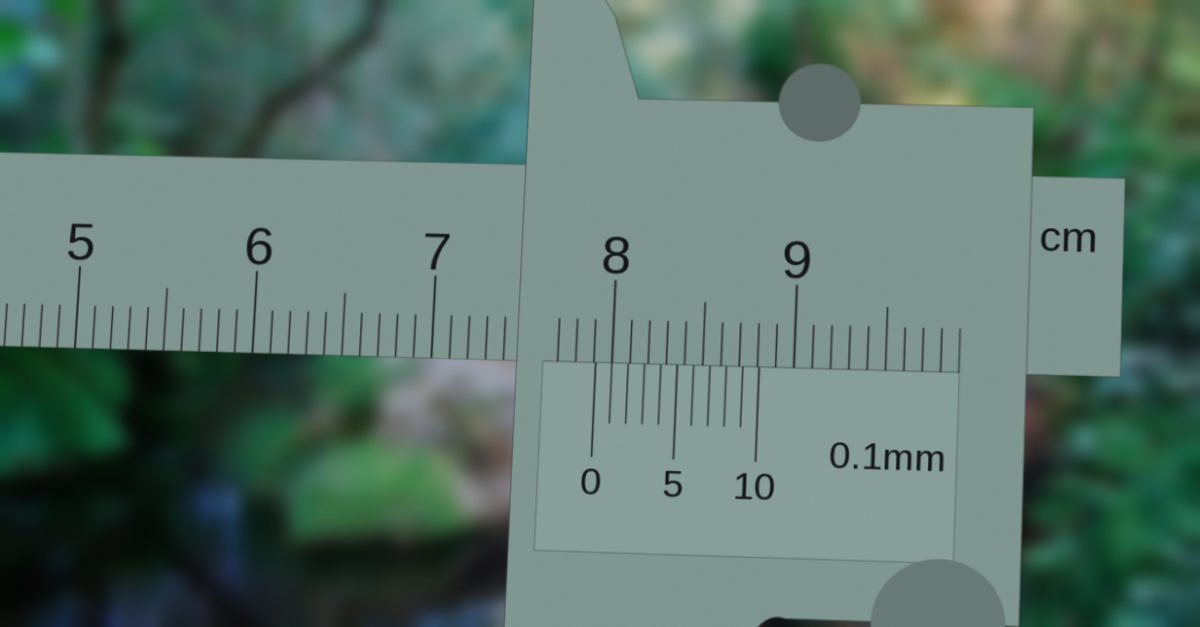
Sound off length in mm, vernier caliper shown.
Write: 79.1 mm
